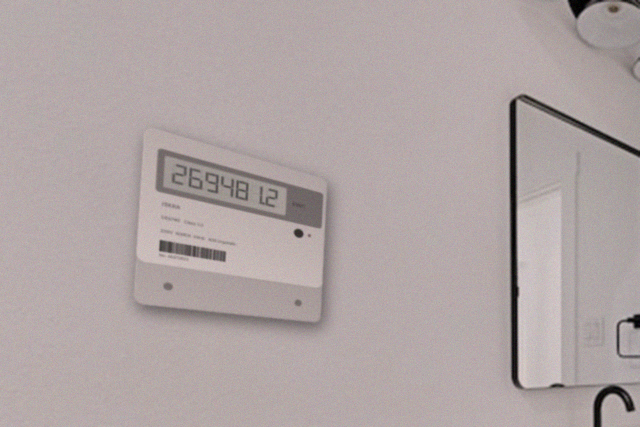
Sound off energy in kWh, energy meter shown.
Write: 269481.2 kWh
